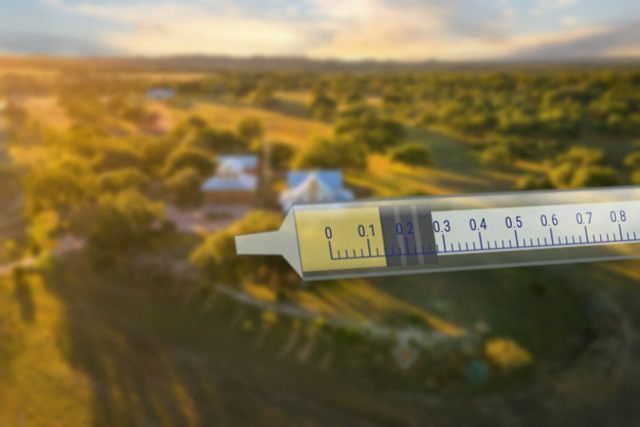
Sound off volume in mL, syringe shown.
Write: 0.14 mL
